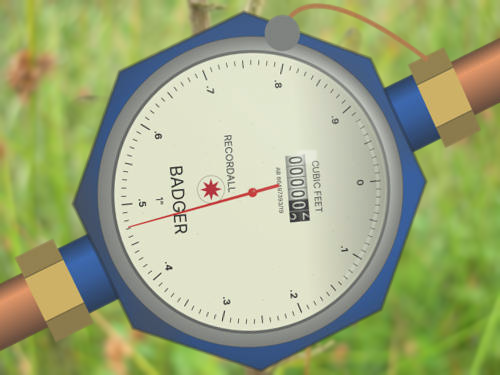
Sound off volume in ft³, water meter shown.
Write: 2.47 ft³
